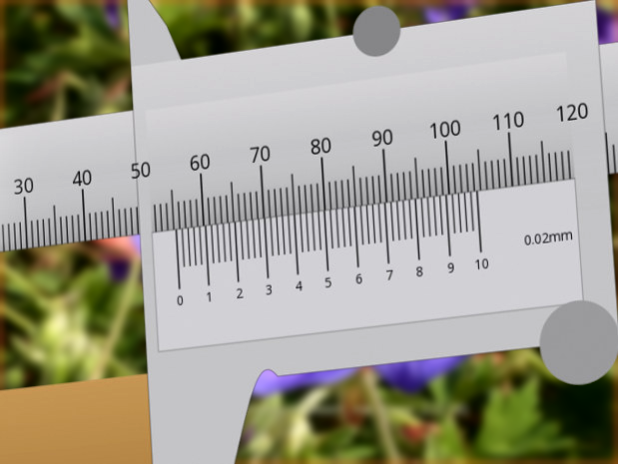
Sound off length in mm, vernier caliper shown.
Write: 55.4 mm
